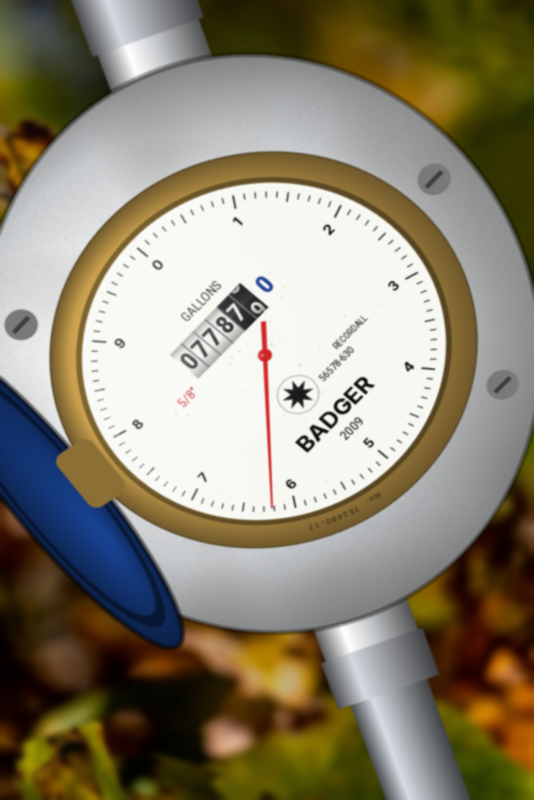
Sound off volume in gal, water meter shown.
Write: 778786.2 gal
